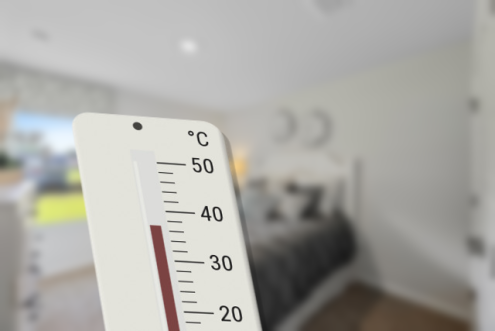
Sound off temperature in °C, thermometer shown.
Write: 37 °C
